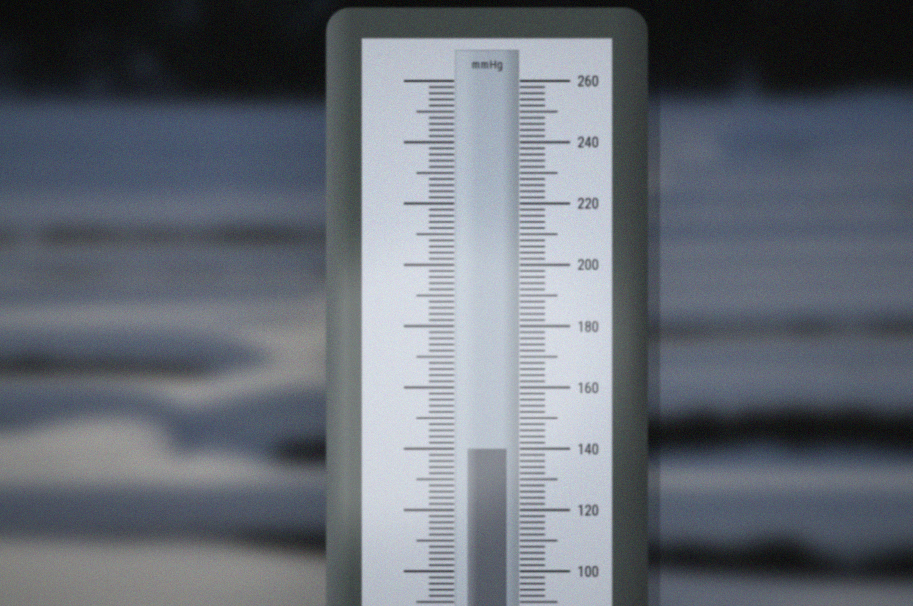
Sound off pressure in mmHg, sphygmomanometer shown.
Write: 140 mmHg
